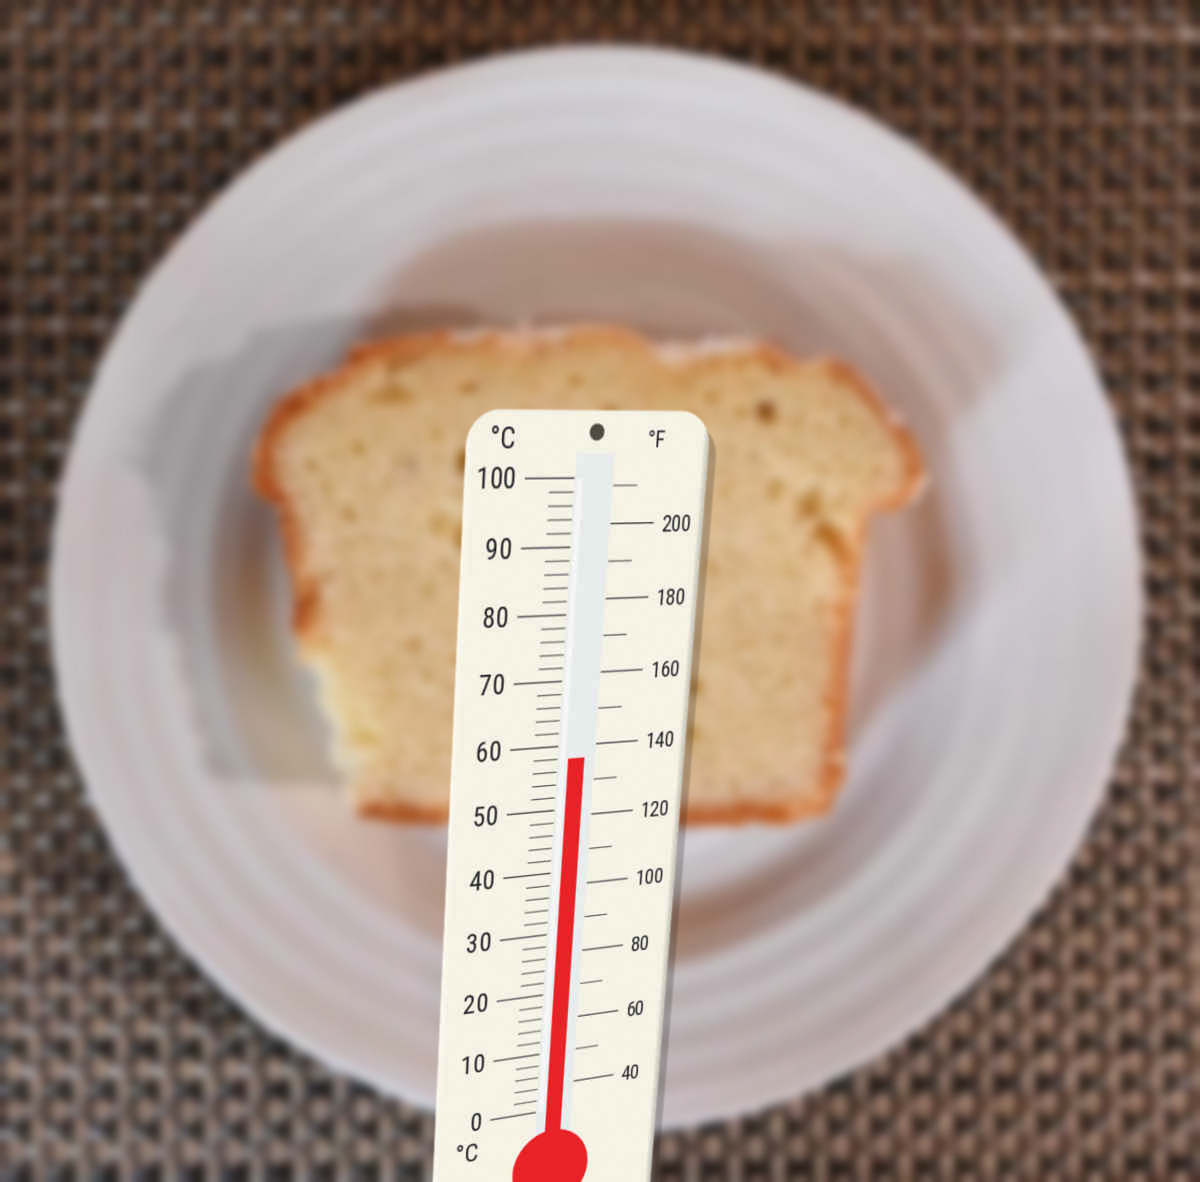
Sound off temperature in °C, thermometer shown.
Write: 58 °C
